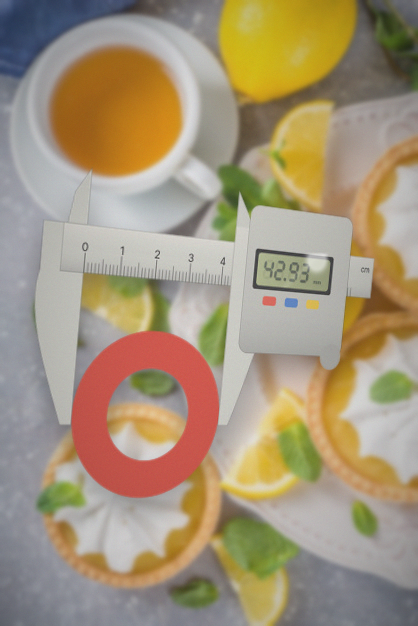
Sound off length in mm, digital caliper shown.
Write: 42.93 mm
